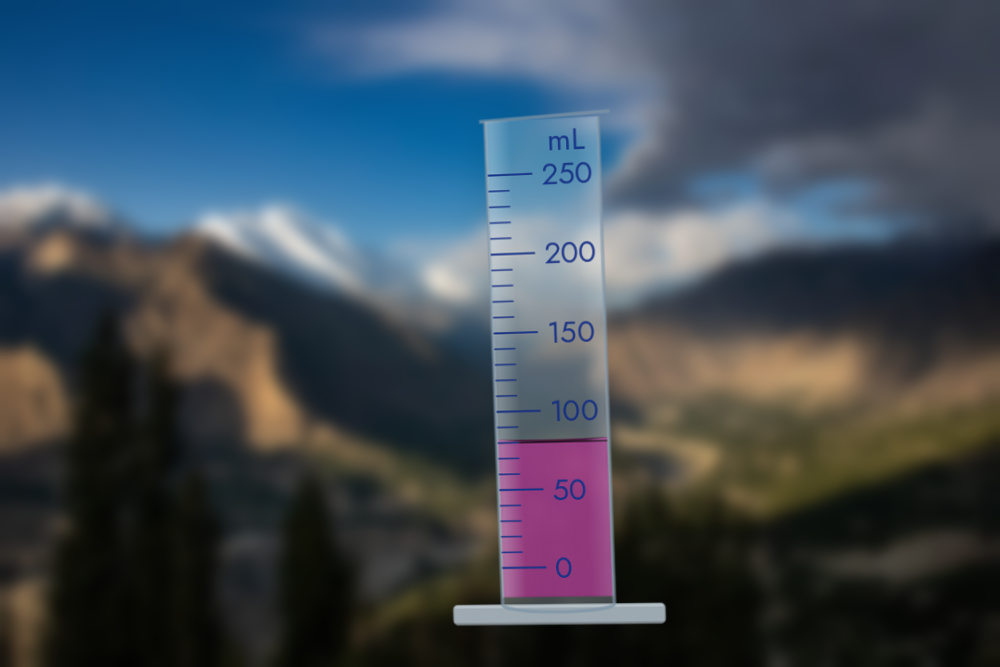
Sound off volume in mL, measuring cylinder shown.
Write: 80 mL
